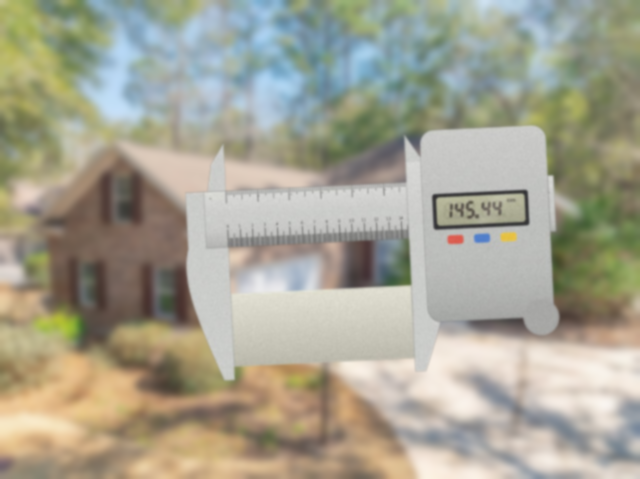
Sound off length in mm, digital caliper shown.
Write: 145.44 mm
